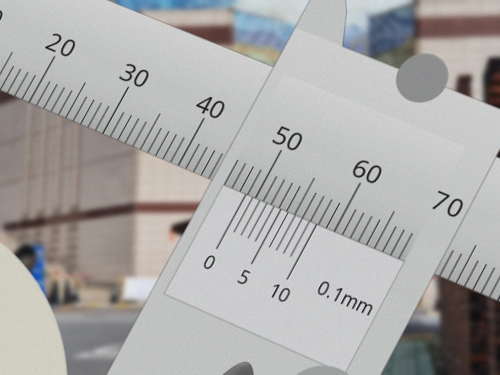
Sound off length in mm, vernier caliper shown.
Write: 48.8 mm
